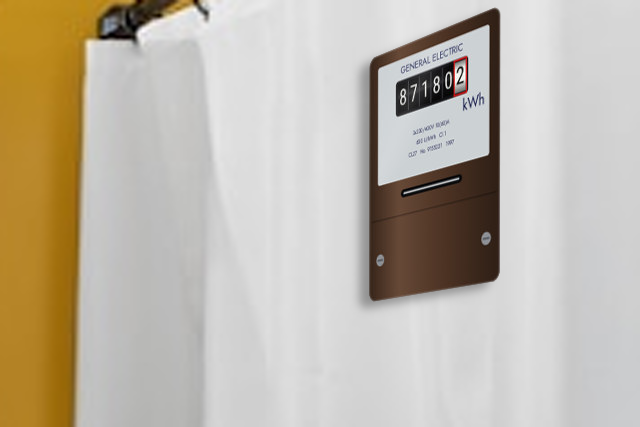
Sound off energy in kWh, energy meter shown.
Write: 87180.2 kWh
